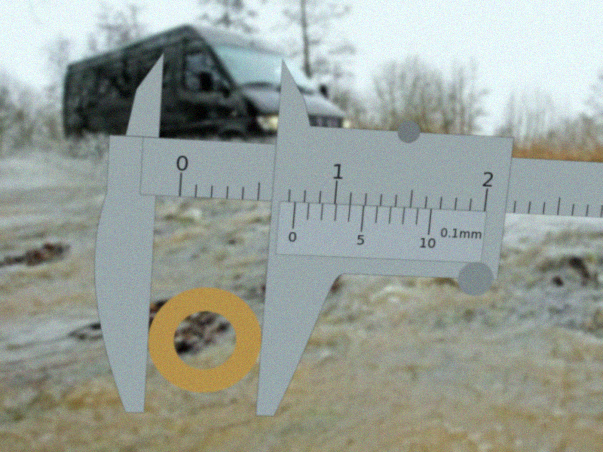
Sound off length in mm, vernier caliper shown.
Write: 7.4 mm
